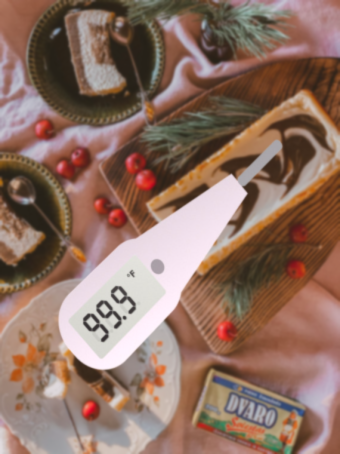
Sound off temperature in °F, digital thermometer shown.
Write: 99.9 °F
